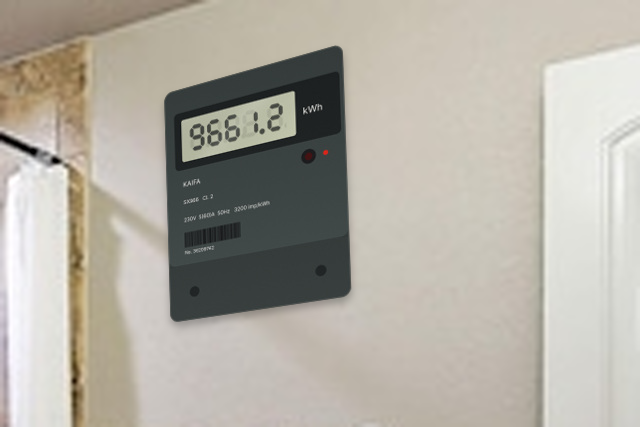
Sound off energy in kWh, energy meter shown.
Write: 9661.2 kWh
